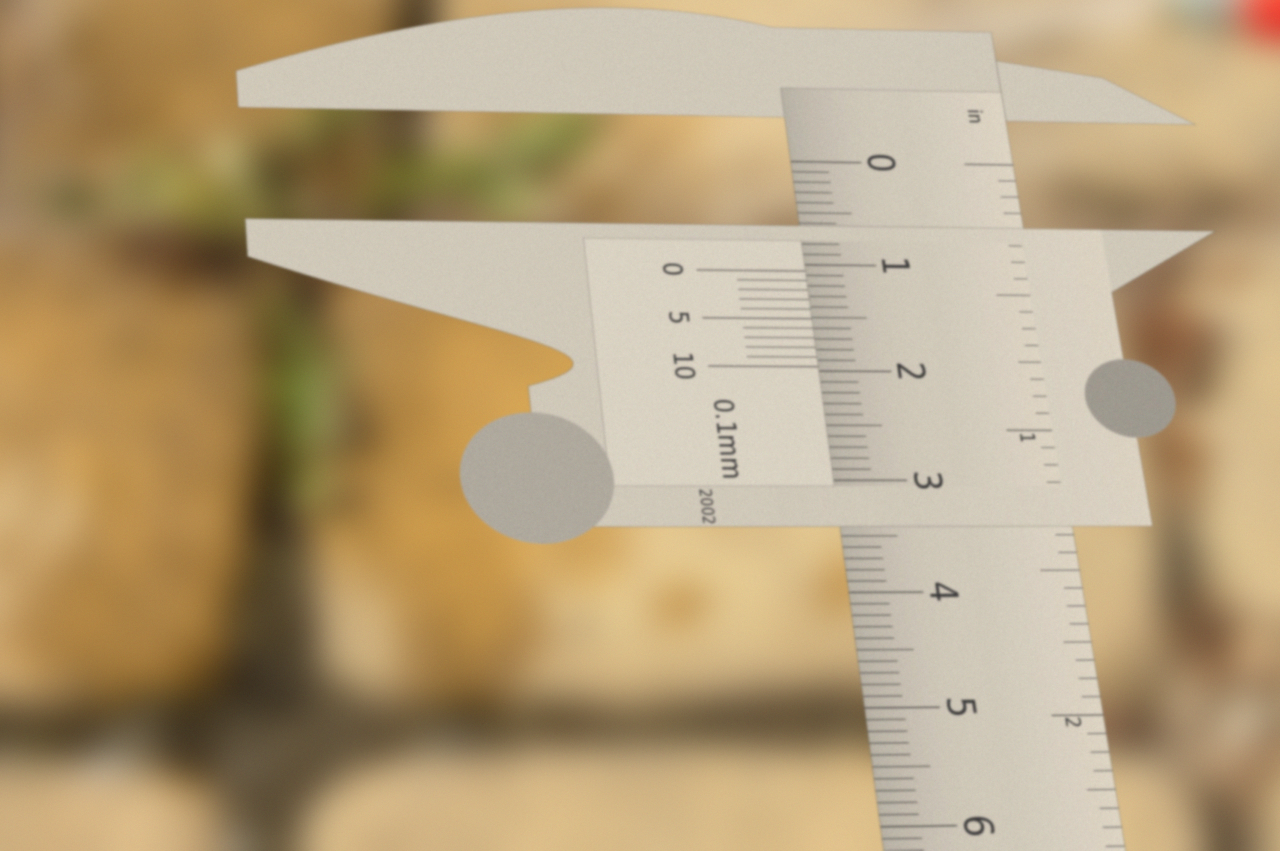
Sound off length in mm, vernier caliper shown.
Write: 10.6 mm
